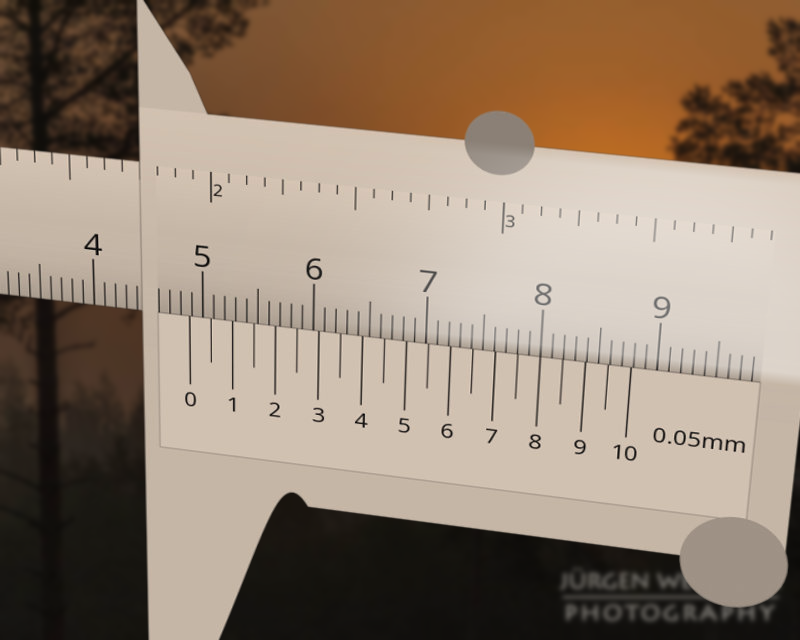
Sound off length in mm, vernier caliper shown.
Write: 48.8 mm
